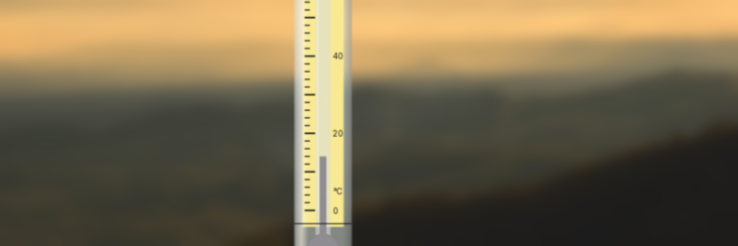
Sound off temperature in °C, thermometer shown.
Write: 14 °C
